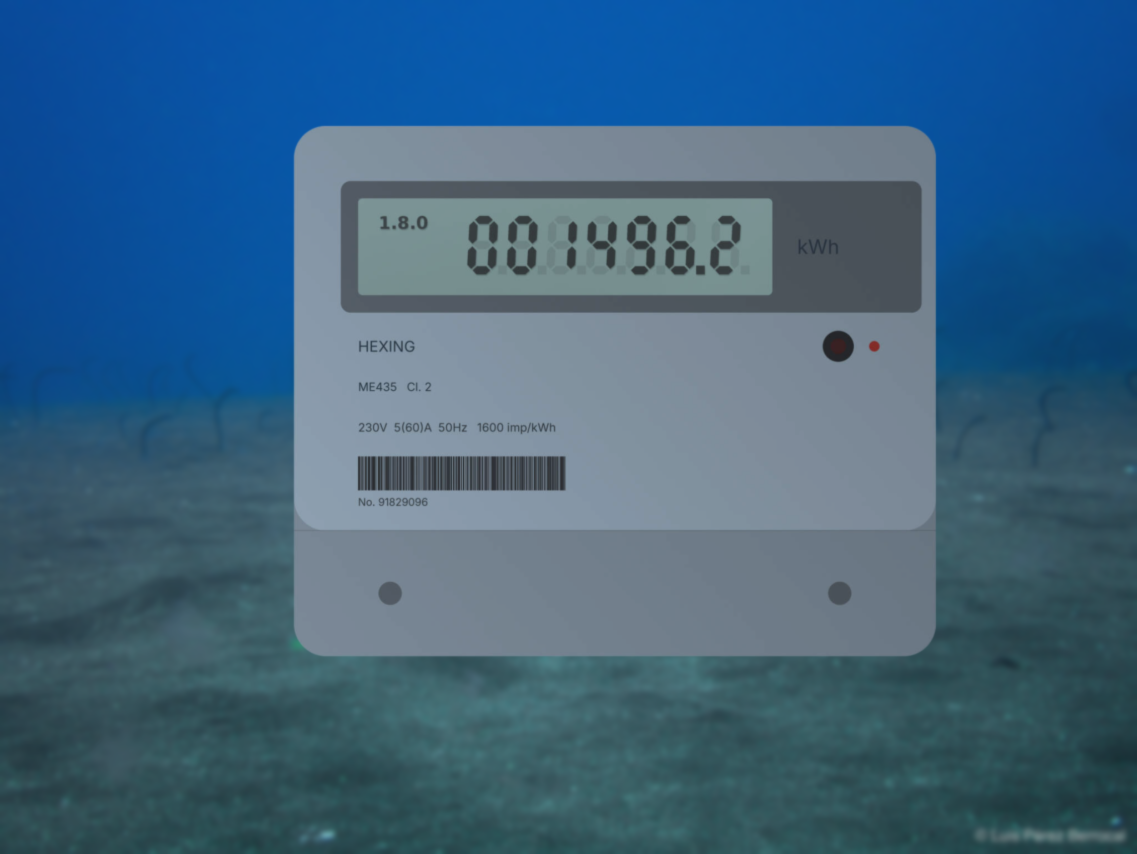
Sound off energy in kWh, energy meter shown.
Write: 1496.2 kWh
